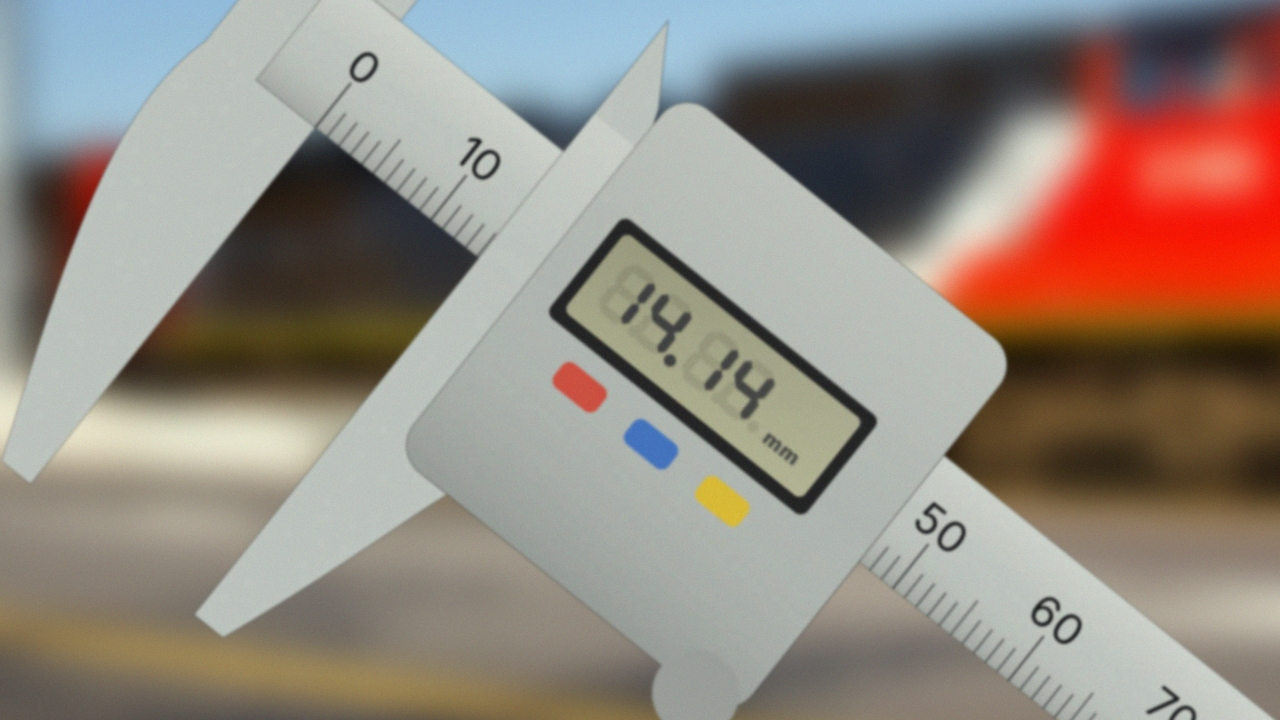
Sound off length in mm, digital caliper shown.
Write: 14.14 mm
